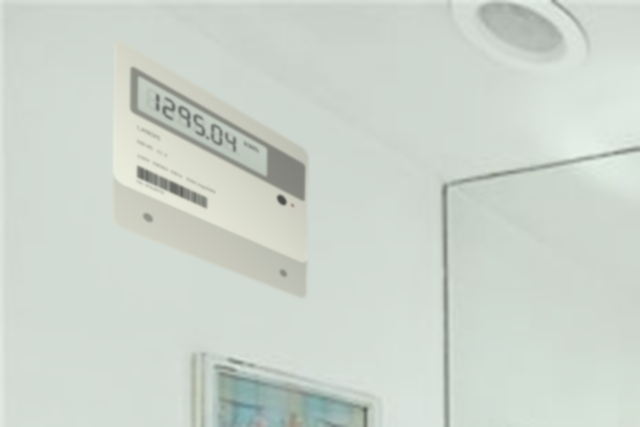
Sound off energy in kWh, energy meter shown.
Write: 1295.04 kWh
